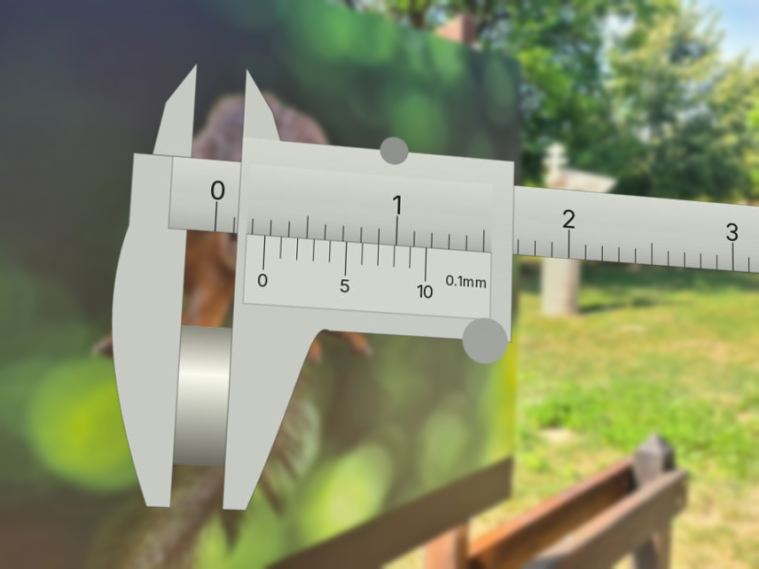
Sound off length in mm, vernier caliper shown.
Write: 2.7 mm
